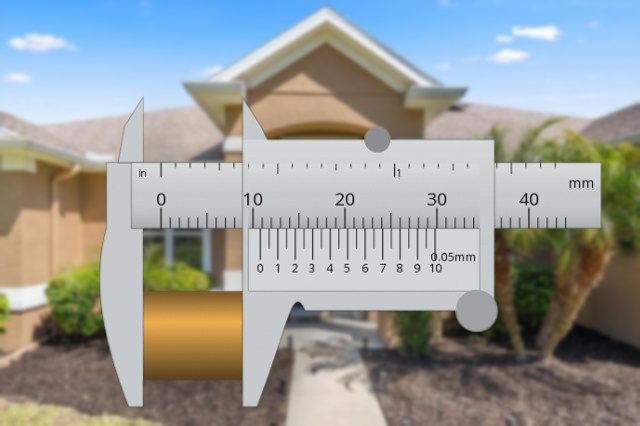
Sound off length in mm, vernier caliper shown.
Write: 10.8 mm
